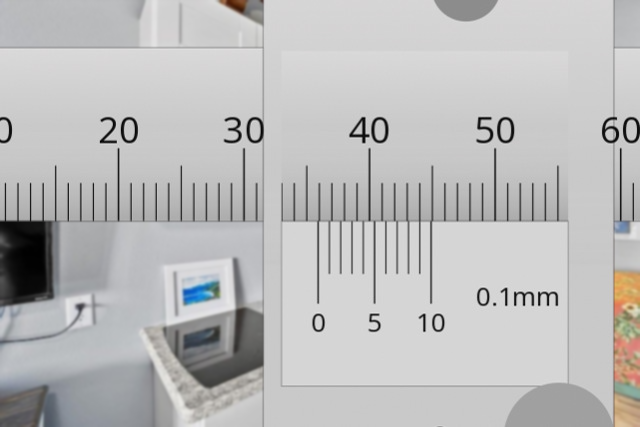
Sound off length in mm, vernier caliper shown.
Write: 35.9 mm
